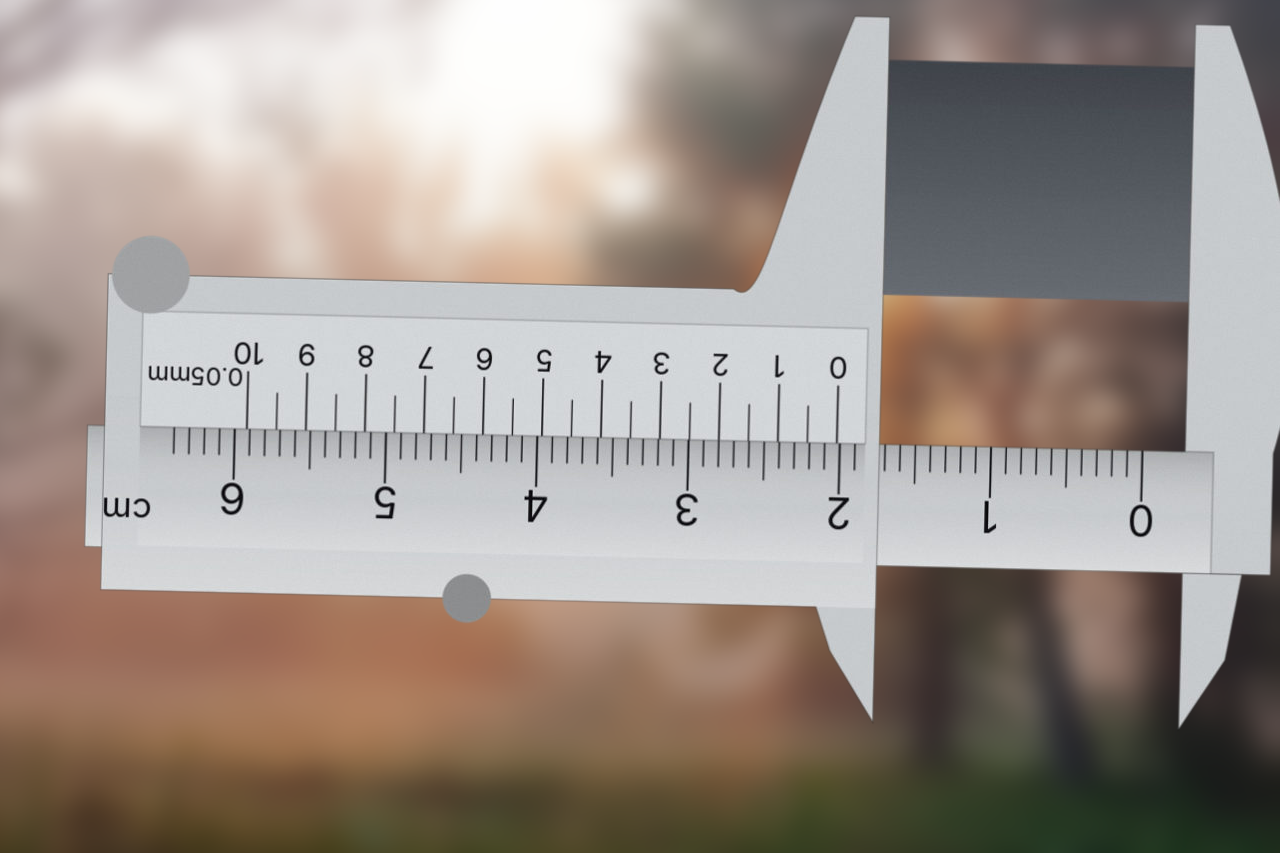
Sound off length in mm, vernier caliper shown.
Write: 20.2 mm
